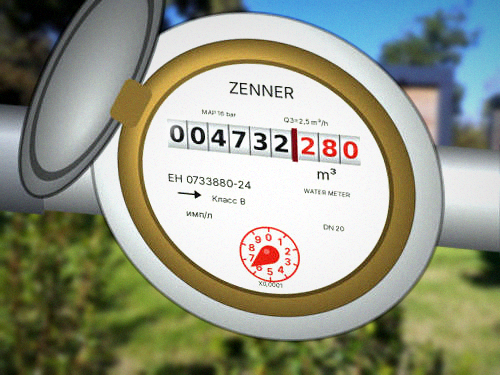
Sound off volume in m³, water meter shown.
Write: 4732.2806 m³
